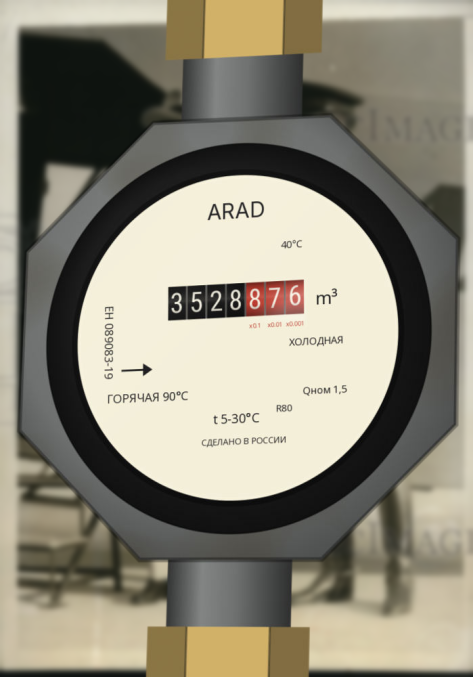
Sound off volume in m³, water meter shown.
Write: 3528.876 m³
